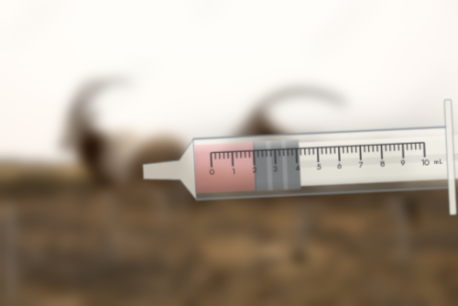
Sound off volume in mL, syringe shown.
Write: 2 mL
